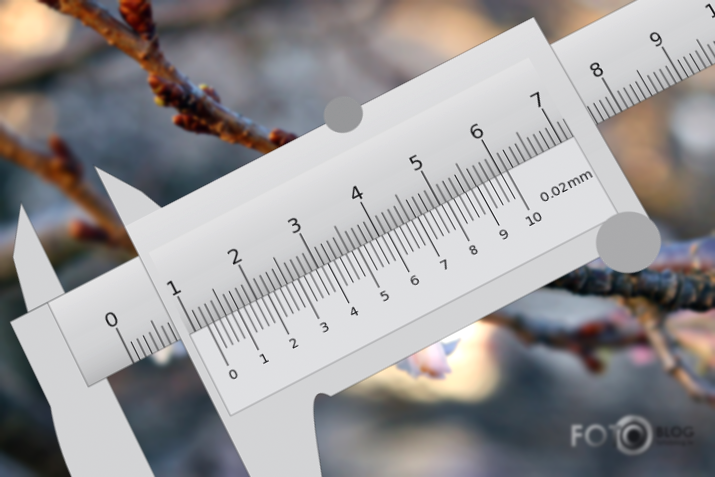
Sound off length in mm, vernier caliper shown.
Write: 12.0 mm
